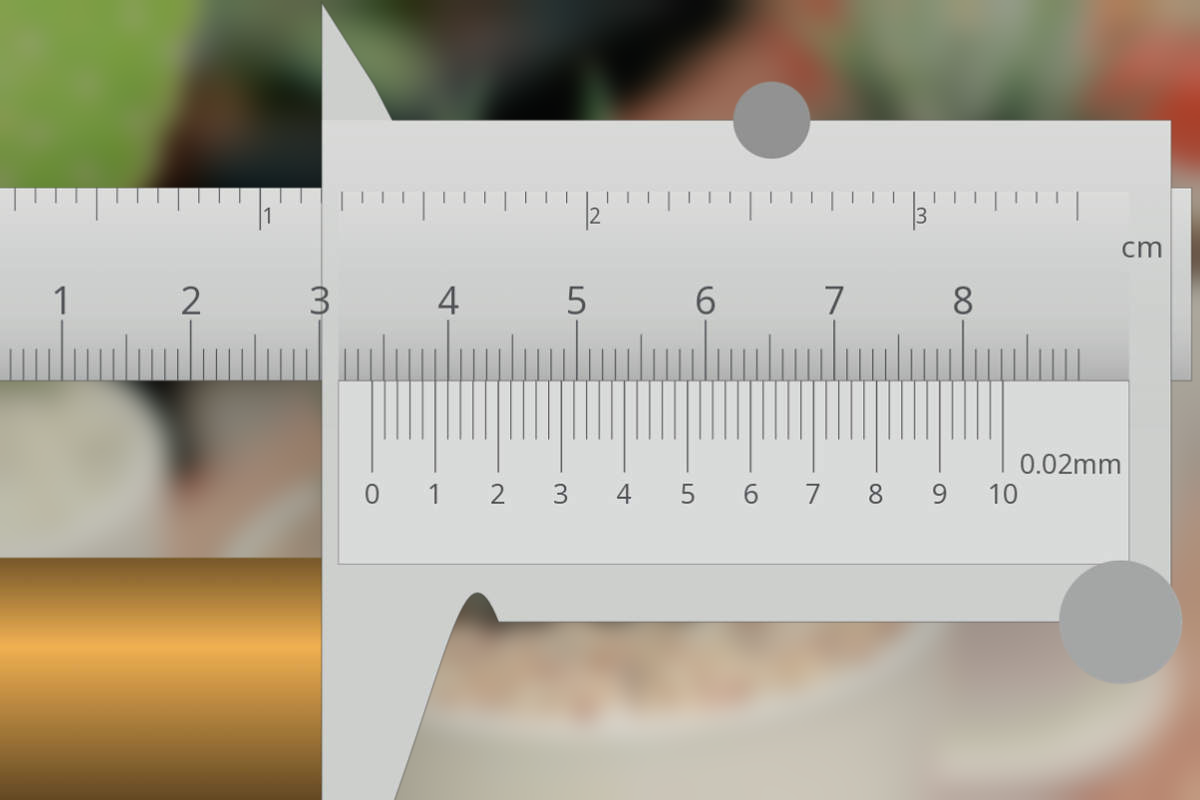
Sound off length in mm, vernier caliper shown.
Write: 34.1 mm
